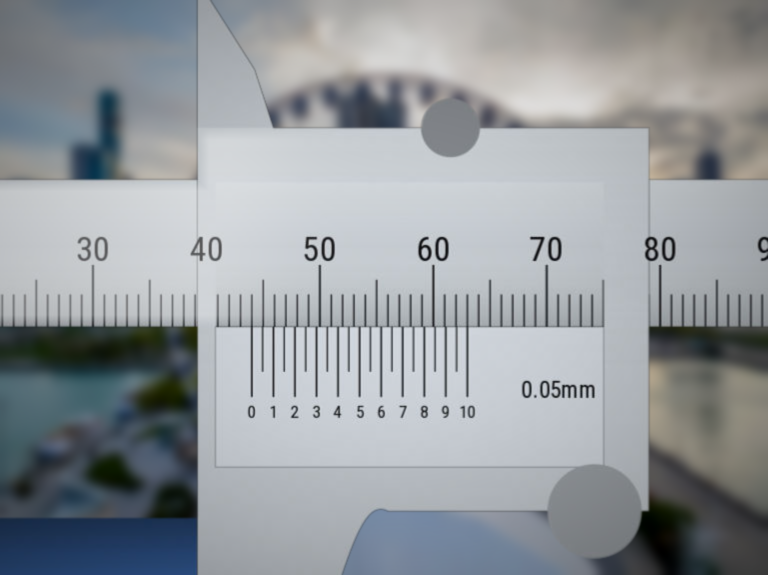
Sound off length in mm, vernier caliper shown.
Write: 44.0 mm
